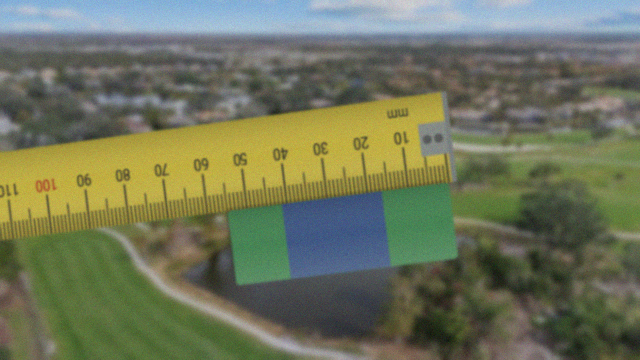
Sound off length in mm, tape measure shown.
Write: 55 mm
